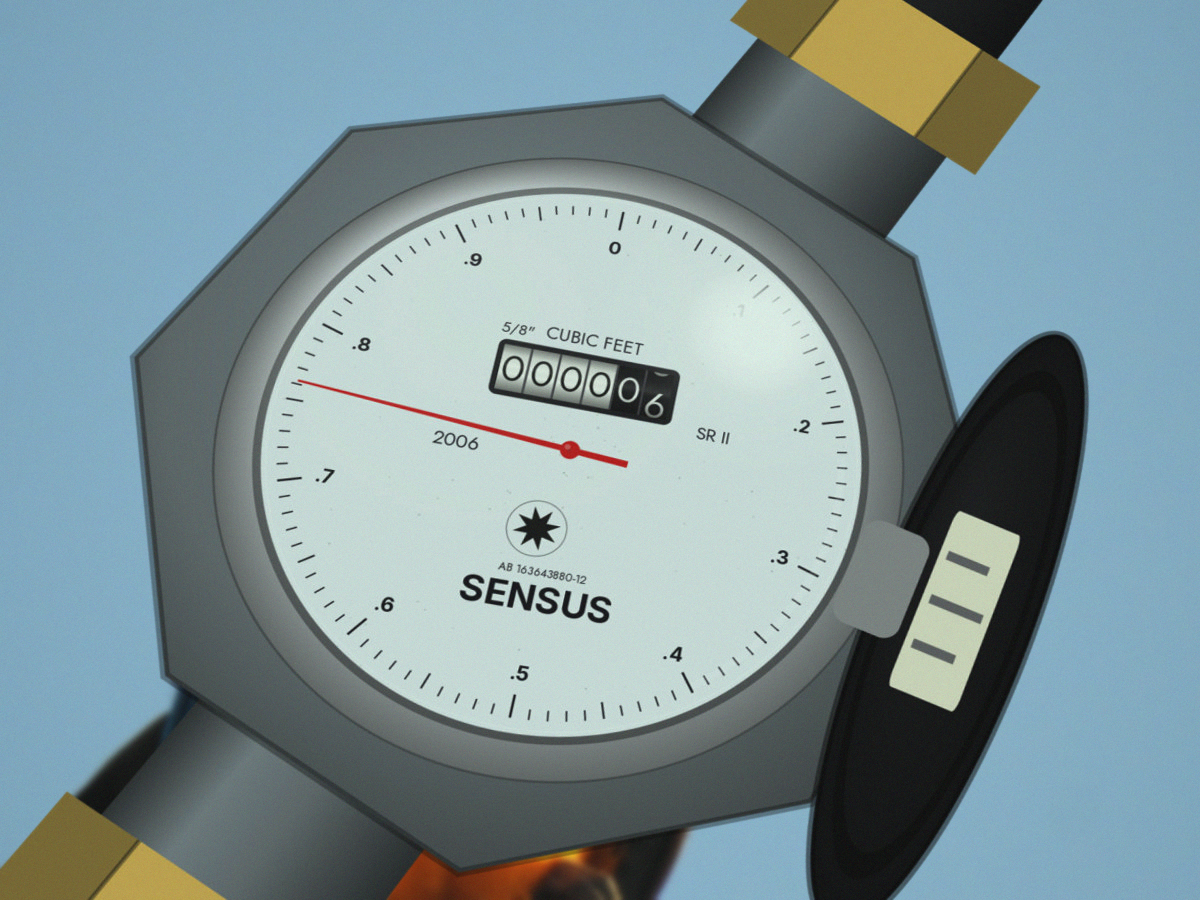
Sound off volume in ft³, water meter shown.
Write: 5.76 ft³
